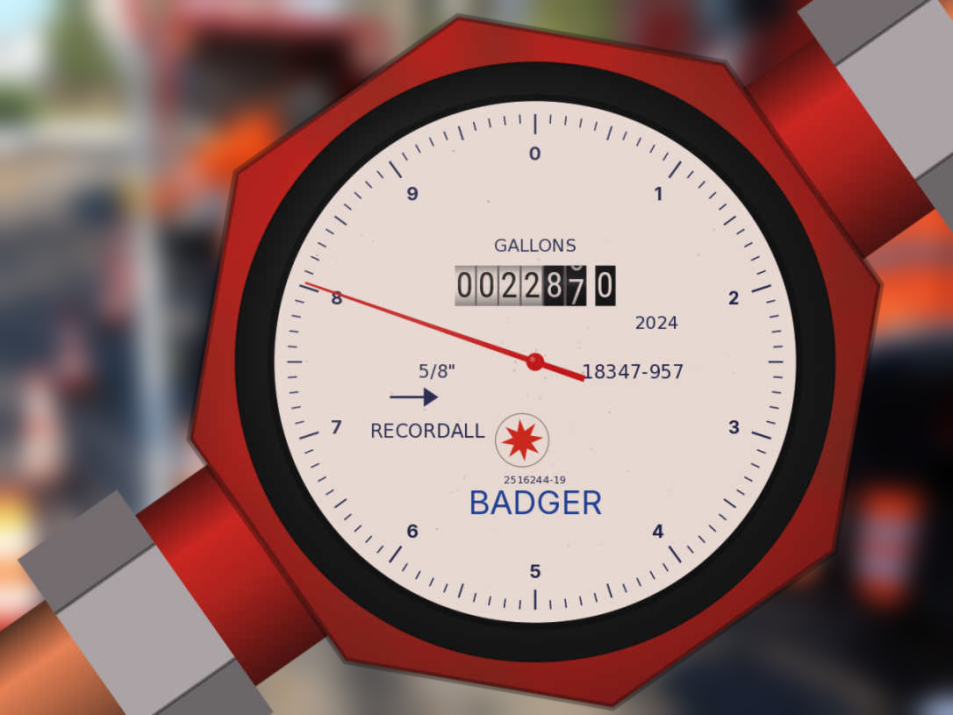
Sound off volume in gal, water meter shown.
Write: 22868.0 gal
